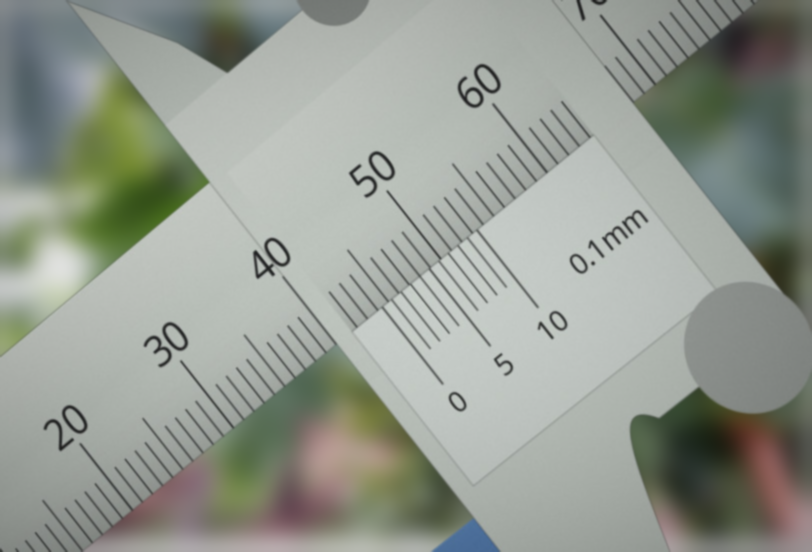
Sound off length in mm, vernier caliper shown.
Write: 44.4 mm
